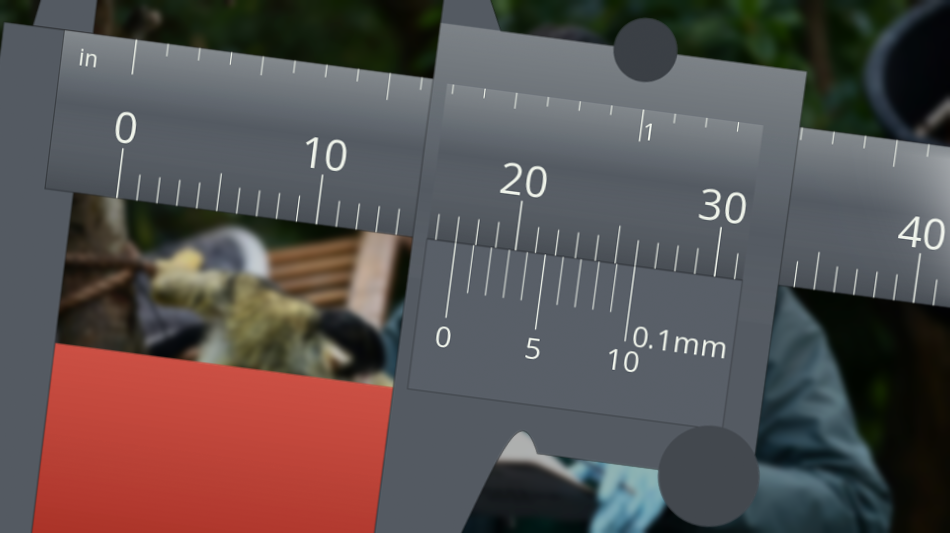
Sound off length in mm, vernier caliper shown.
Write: 17.0 mm
